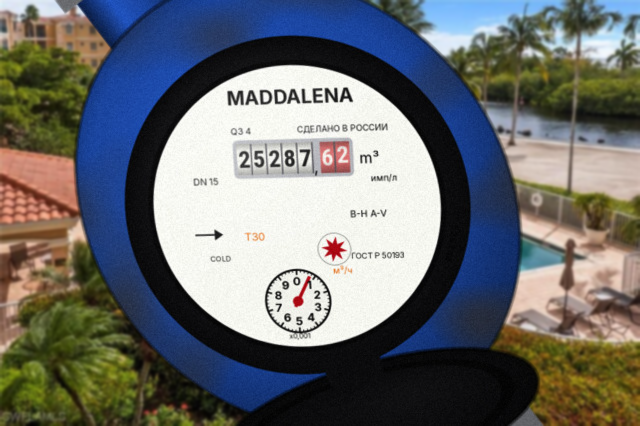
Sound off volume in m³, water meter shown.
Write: 25287.620 m³
